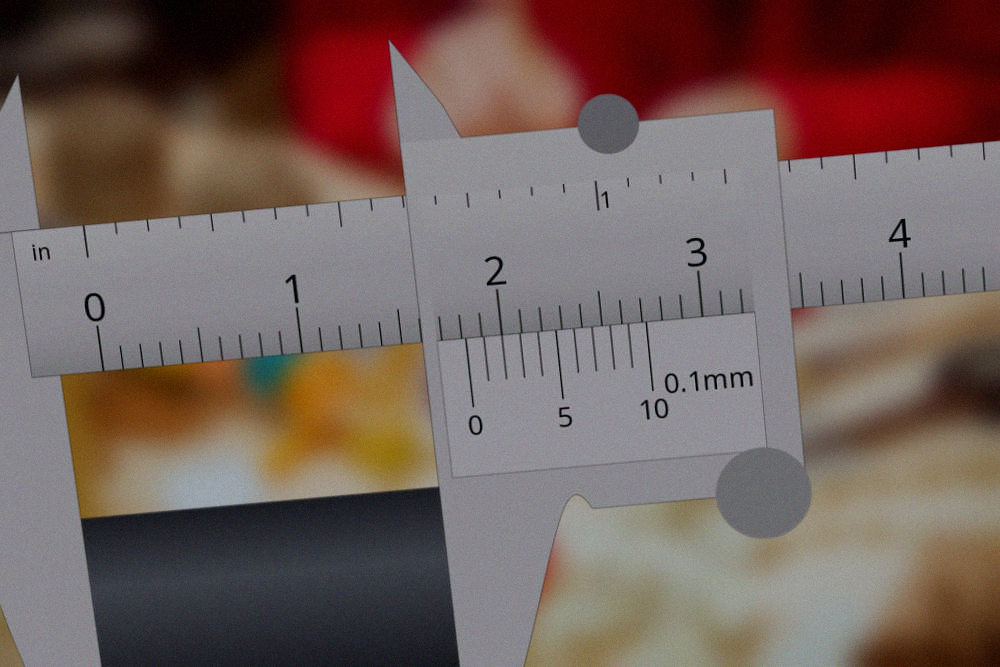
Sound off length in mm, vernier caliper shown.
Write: 18.2 mm
